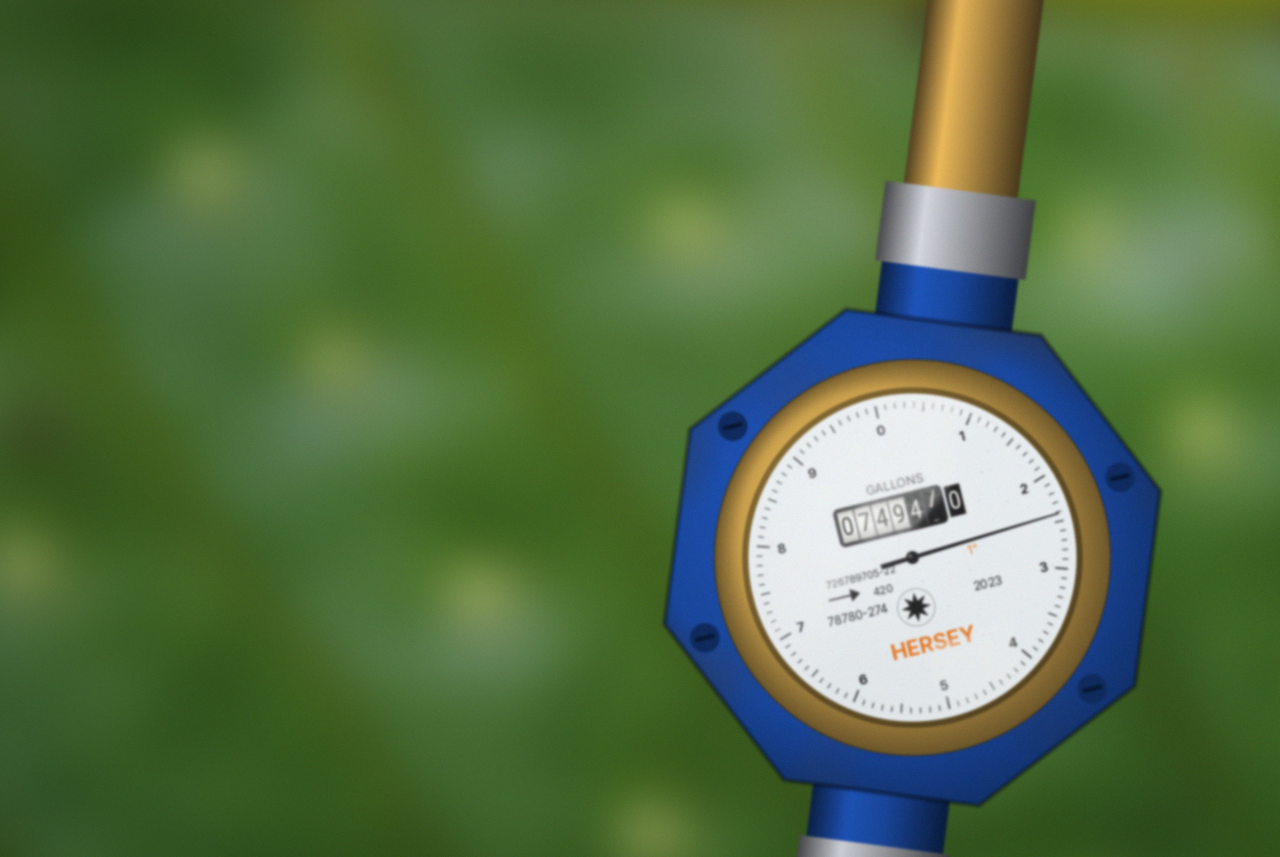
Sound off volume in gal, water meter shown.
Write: 749472.4 gal
